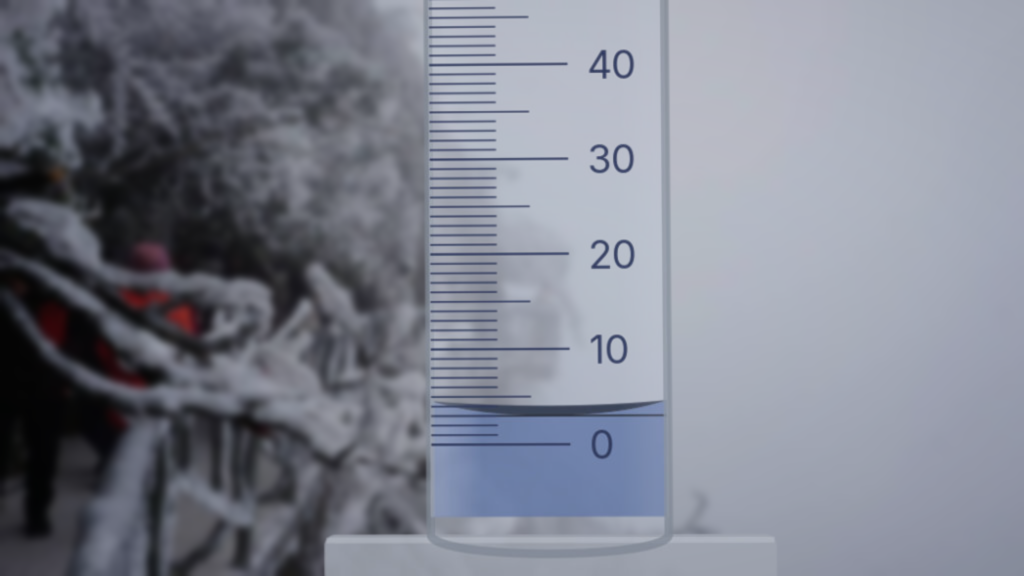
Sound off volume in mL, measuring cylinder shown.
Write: 3 mL
